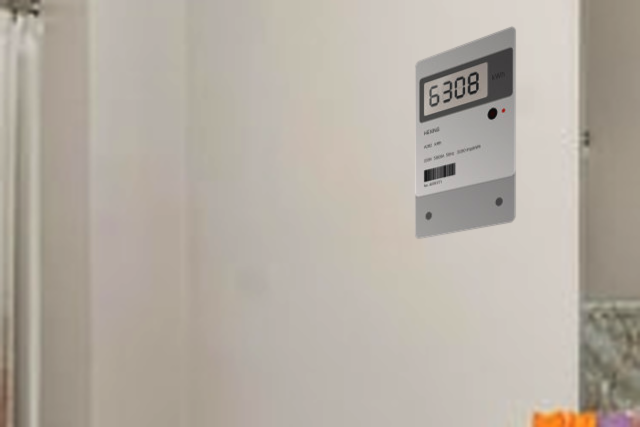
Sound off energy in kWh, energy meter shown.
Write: 6308 kWh
